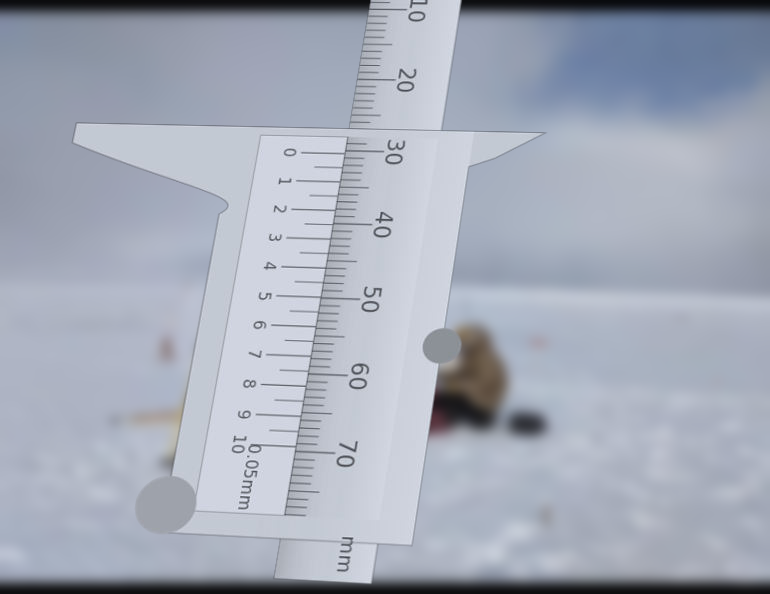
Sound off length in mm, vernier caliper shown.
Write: 30.4 mm
